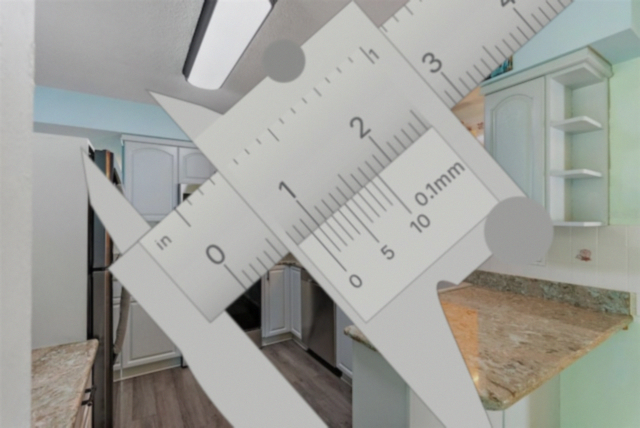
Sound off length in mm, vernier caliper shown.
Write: 9.0 mm
